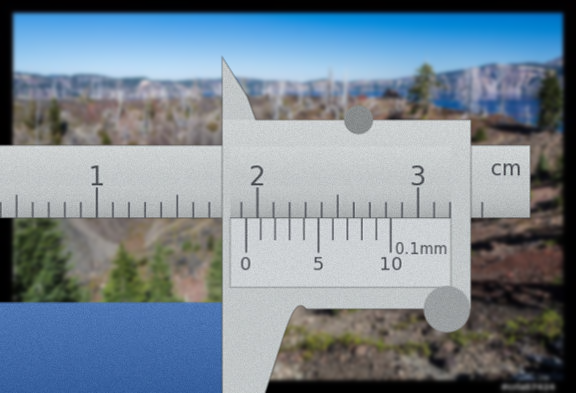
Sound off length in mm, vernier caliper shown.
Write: 19.3 mm
